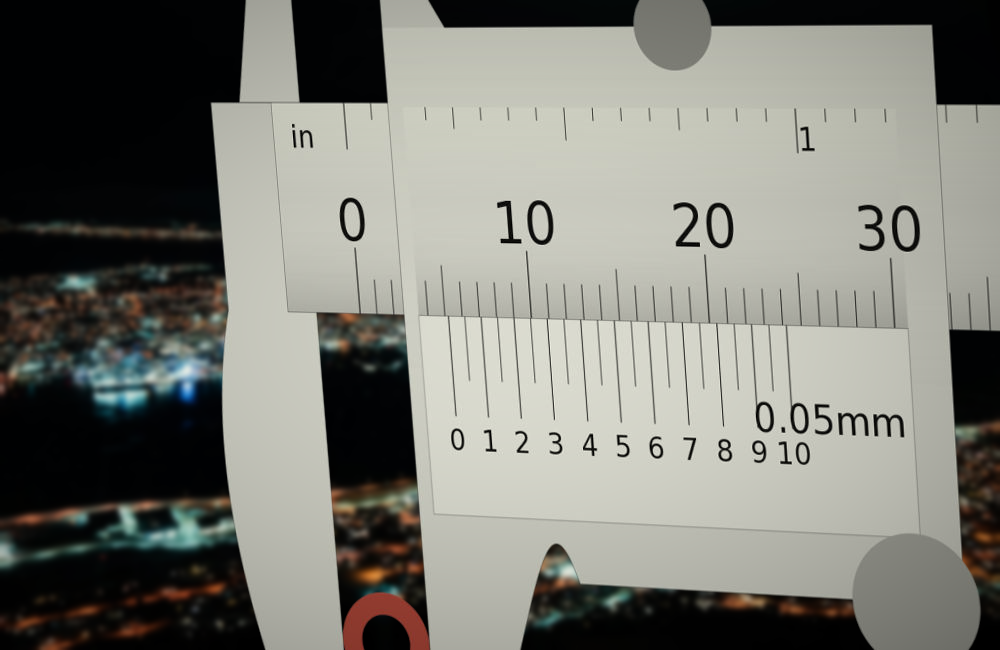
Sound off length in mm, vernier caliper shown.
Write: 5.2 mm
